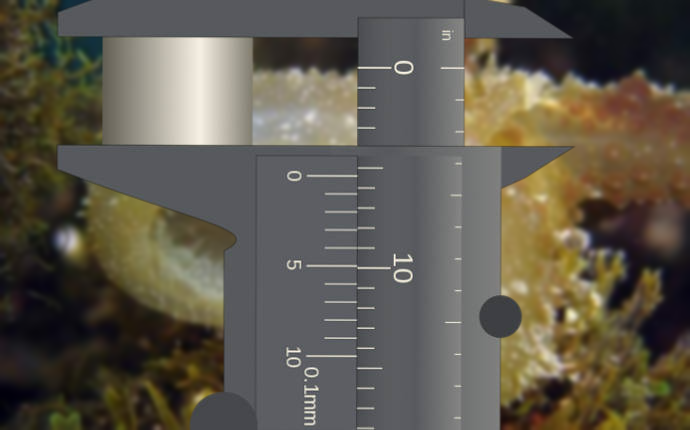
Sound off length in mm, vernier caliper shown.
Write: 5.4 mm
